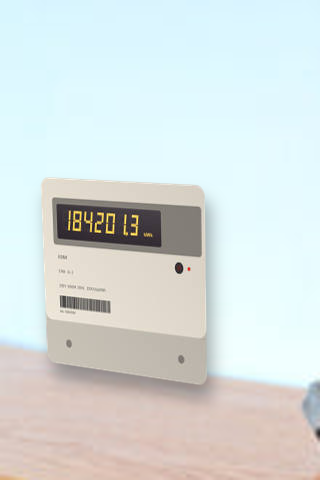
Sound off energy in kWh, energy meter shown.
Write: 184201.3 kWh
